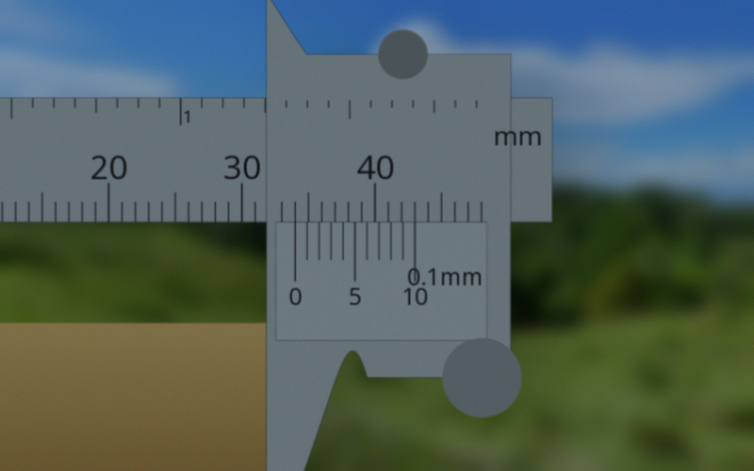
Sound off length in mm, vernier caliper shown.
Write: 34.0 mm
